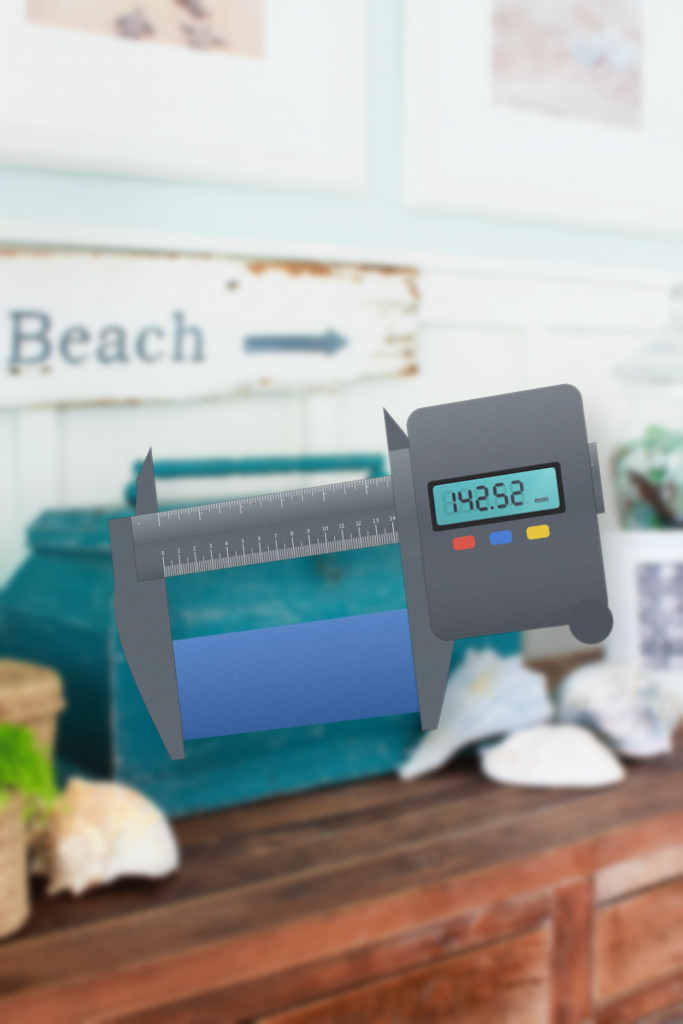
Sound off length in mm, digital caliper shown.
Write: 142.52 mm
